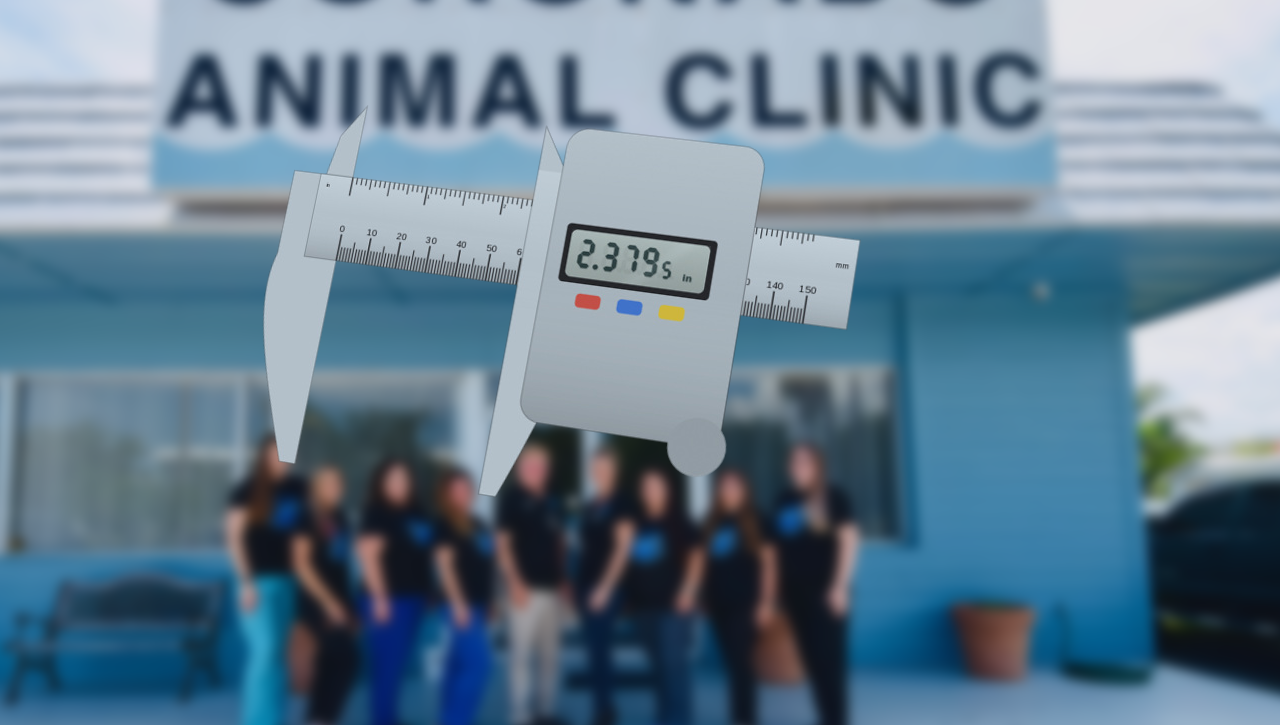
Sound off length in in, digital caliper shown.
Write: 2.3795 in
